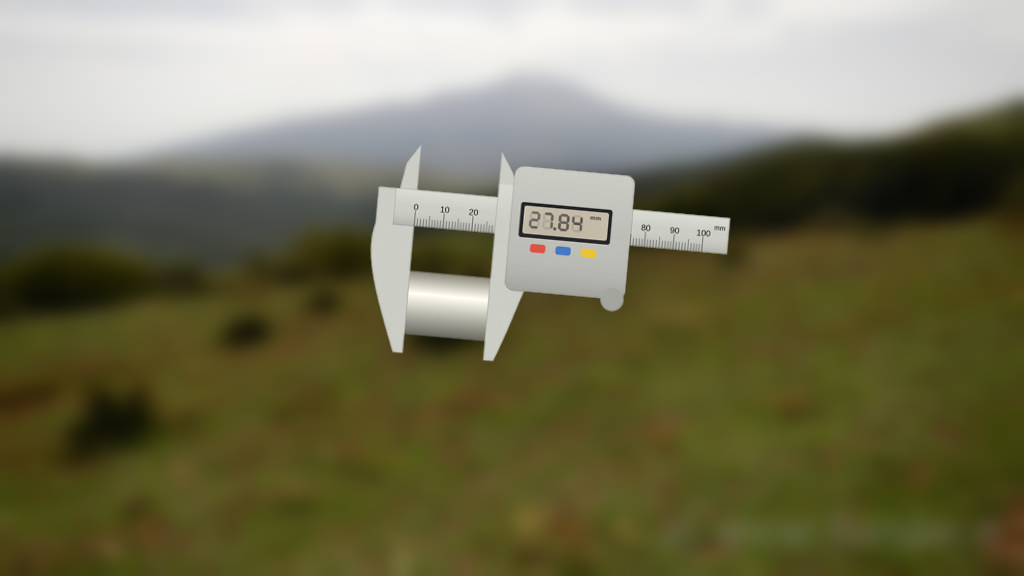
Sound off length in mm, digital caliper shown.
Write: 27.84 mm
